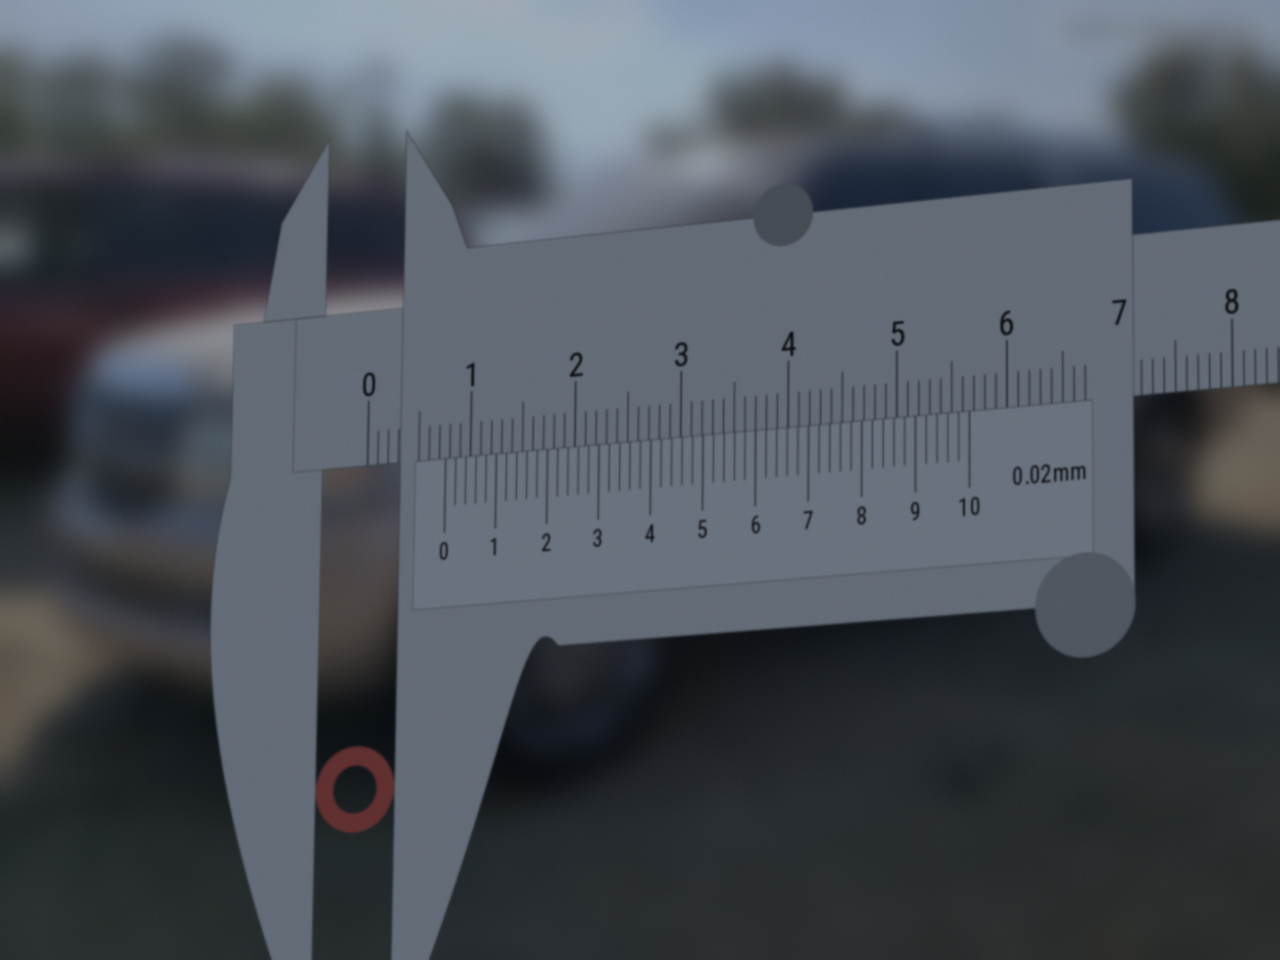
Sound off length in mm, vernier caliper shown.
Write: 7.6 mm
